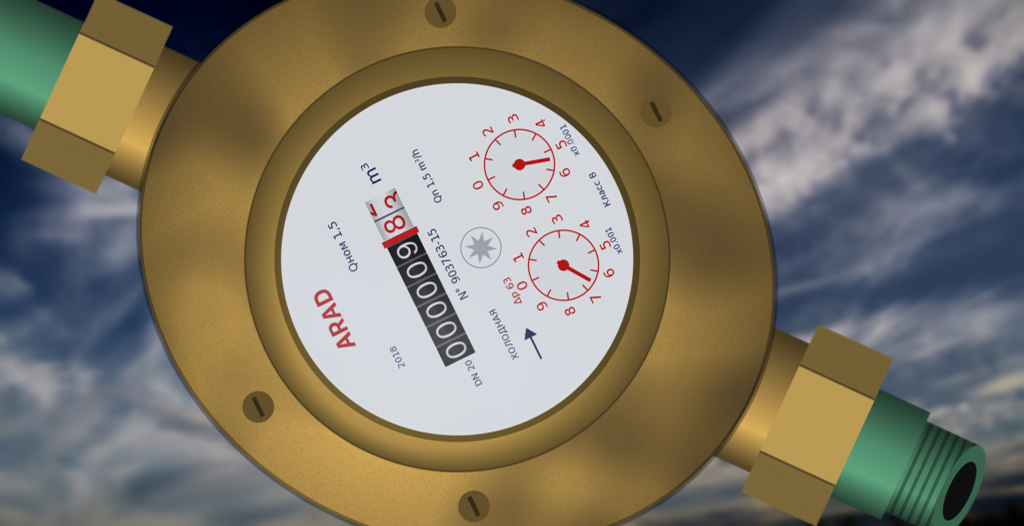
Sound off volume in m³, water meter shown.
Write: 9.8265 m³
